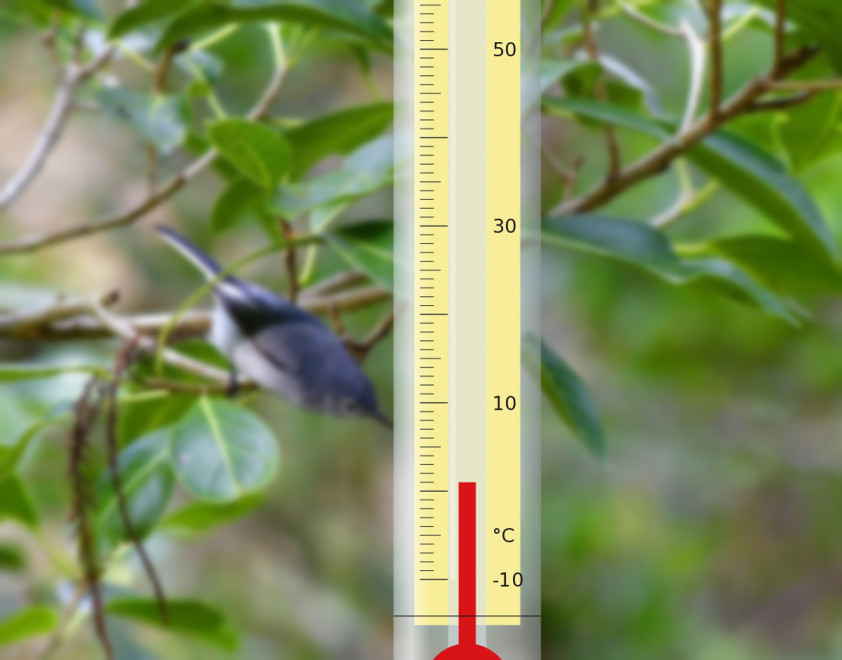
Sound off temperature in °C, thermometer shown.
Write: 1 °C
